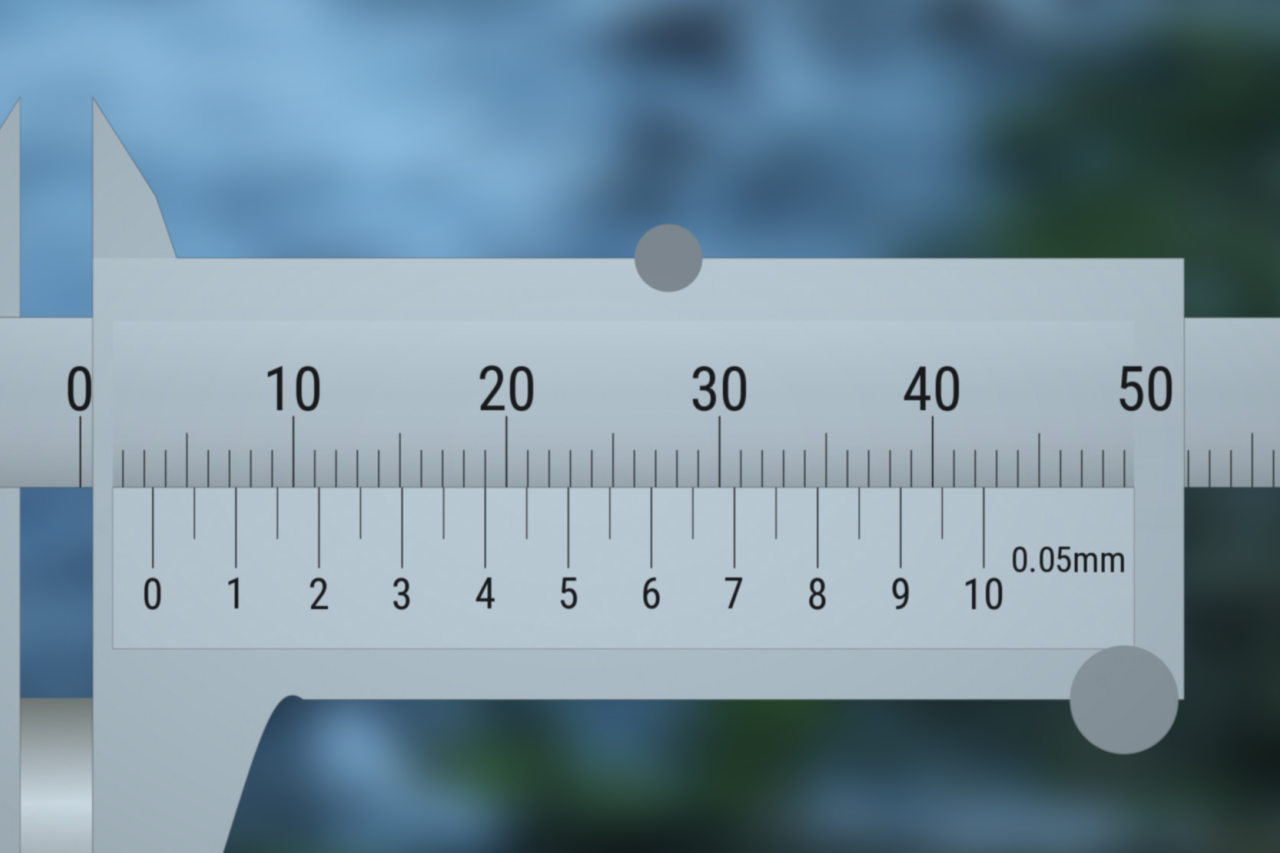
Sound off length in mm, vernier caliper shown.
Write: 3.4 mm
